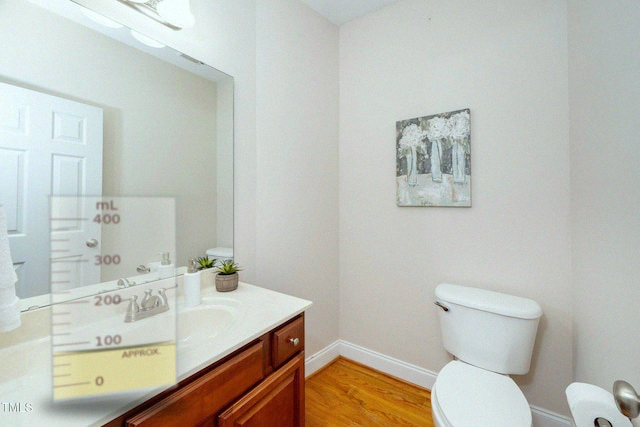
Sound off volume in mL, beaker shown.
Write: 75 mL
